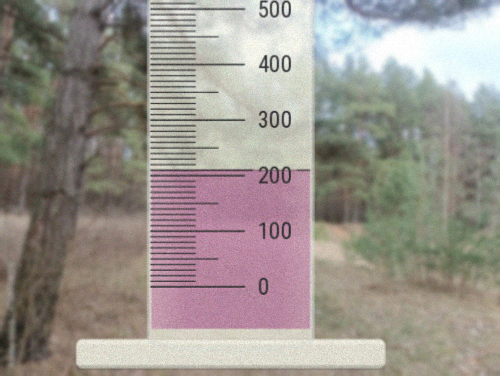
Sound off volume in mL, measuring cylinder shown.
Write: 210 mL
